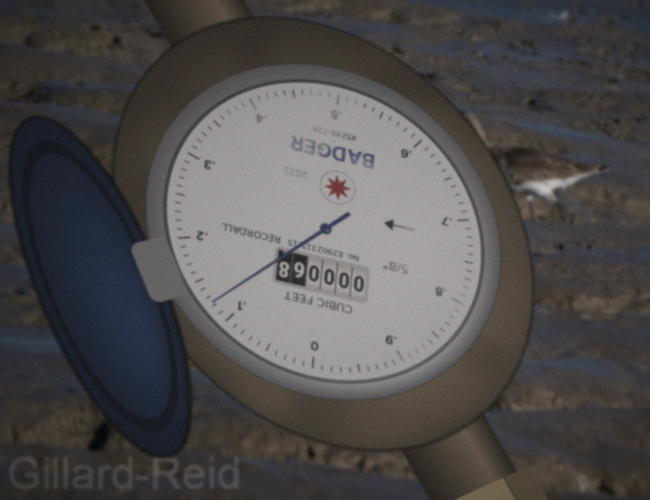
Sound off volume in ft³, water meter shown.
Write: 68.12 ft³
